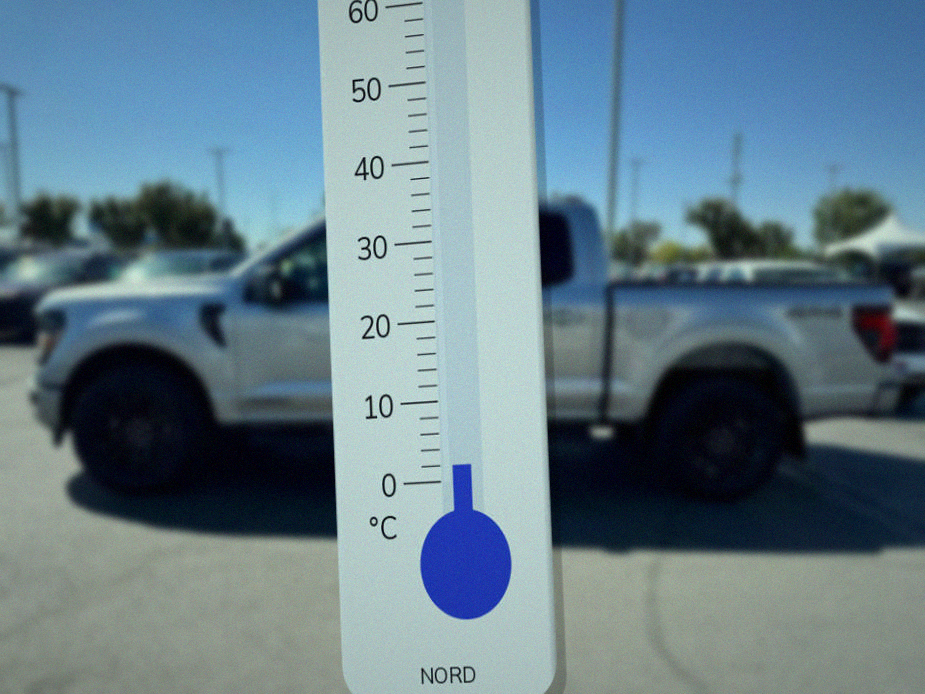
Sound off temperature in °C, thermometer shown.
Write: 2 °C
